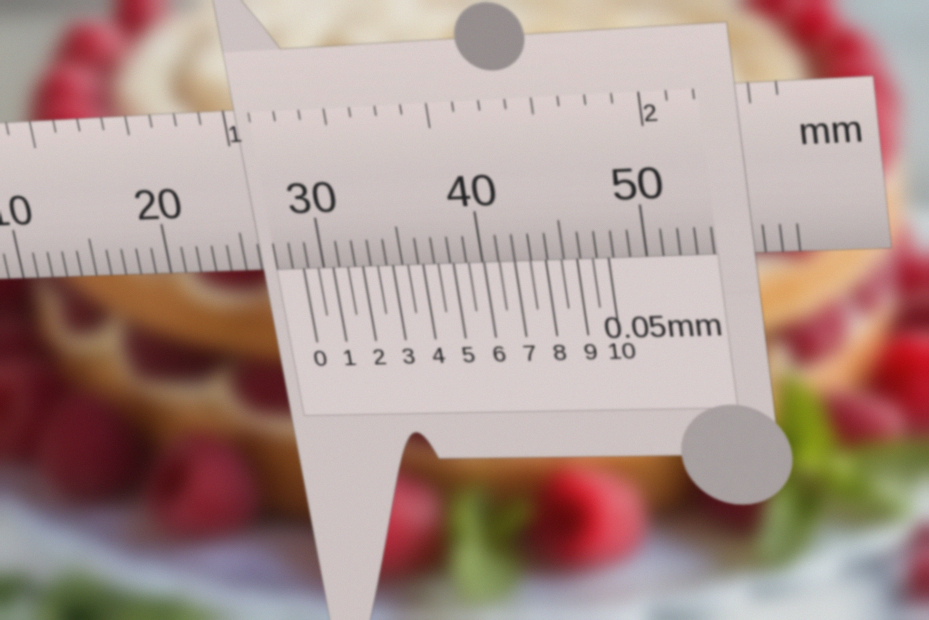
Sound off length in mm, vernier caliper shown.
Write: 28.7 mm
